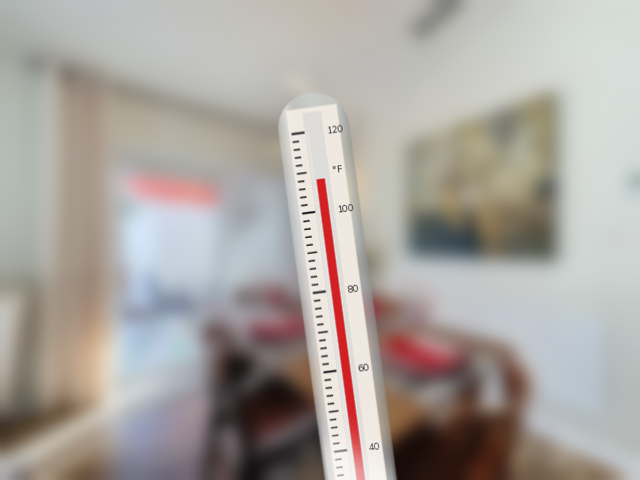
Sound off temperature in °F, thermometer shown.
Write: 108 °F
